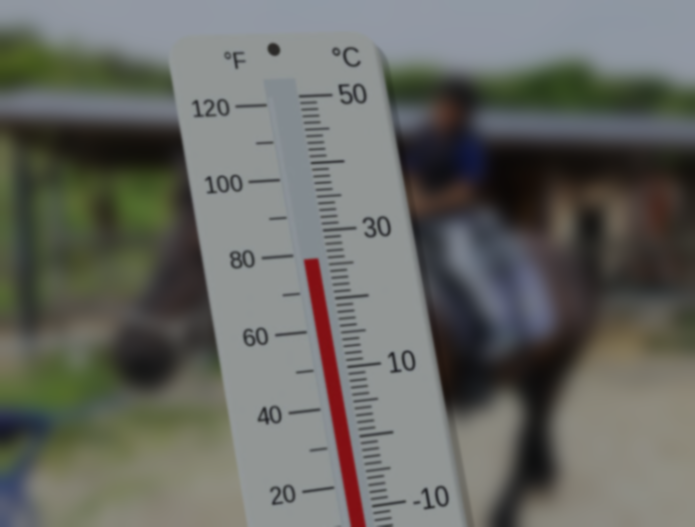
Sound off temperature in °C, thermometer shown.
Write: 26 °C
